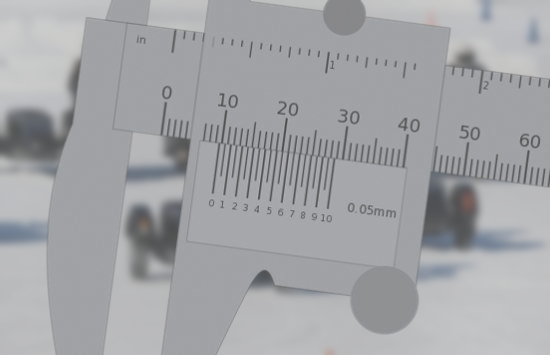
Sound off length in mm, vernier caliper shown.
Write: 9.6 mm
